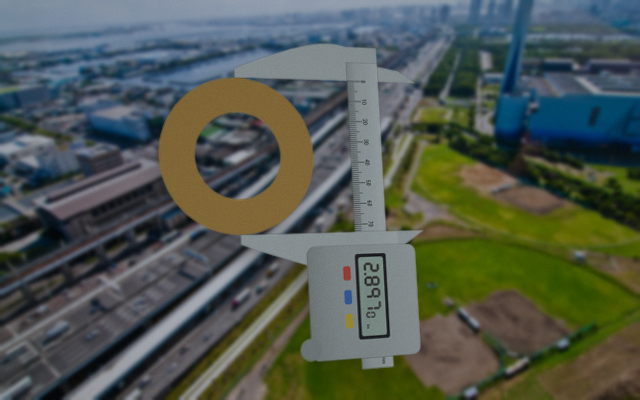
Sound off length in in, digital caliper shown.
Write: 2.8970 in
